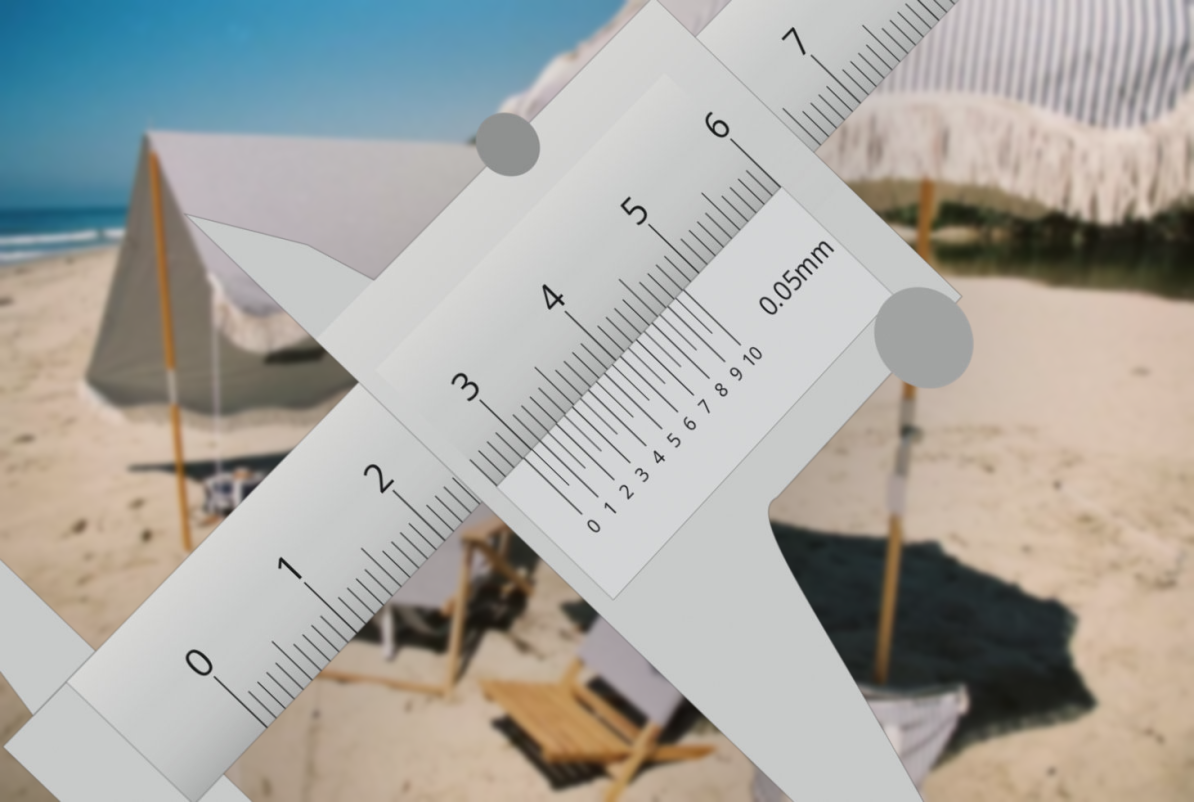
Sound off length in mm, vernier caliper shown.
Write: 29.1 mm
